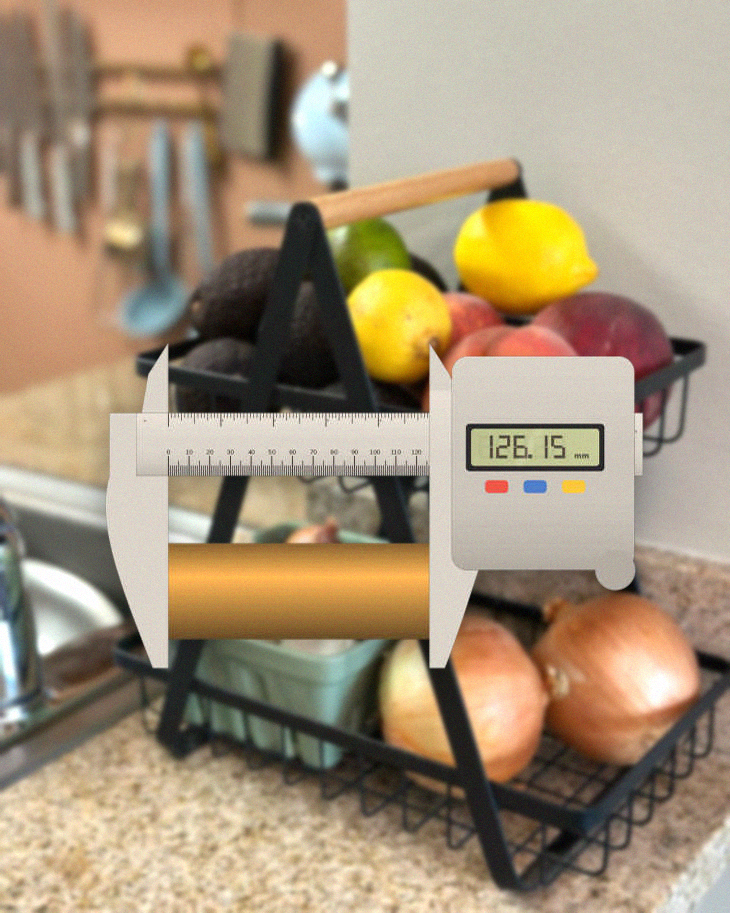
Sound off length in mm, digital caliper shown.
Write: 126.15 mm
